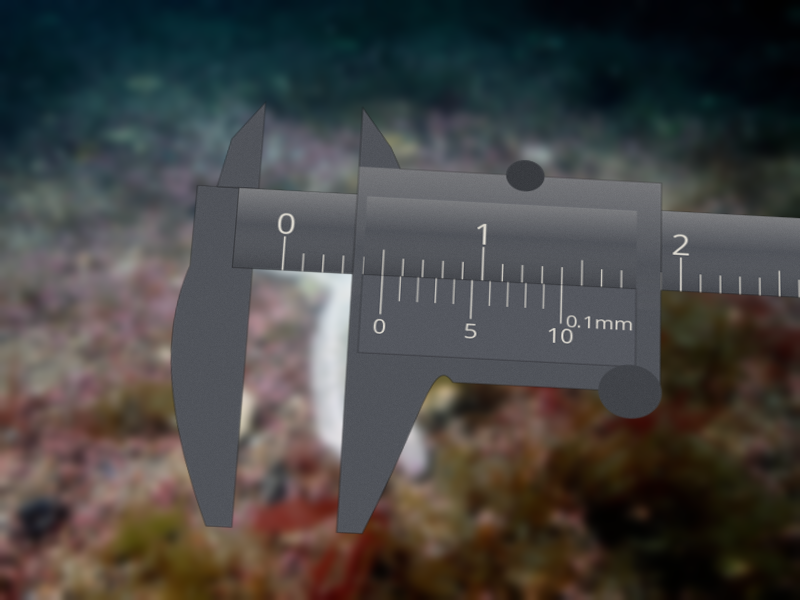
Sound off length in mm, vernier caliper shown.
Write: 5.0 mm
